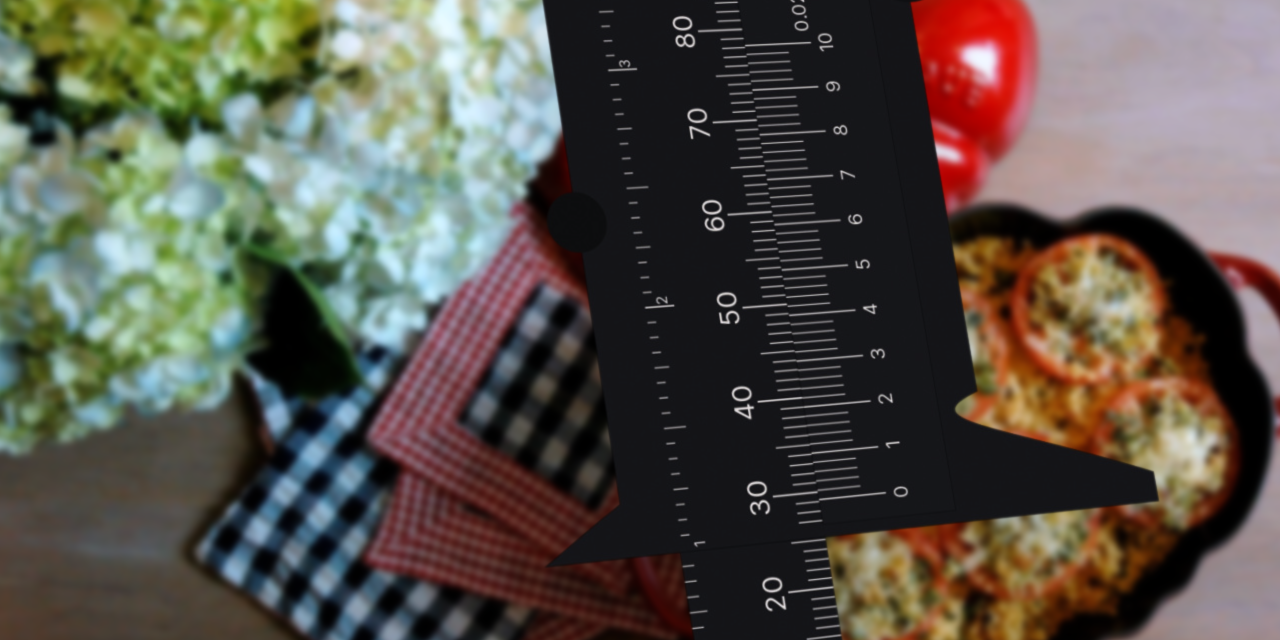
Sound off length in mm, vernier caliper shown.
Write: 29.2 mm
